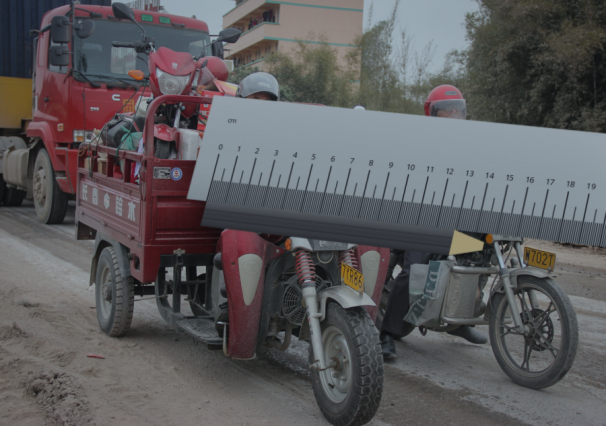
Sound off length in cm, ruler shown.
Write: 15 cm
